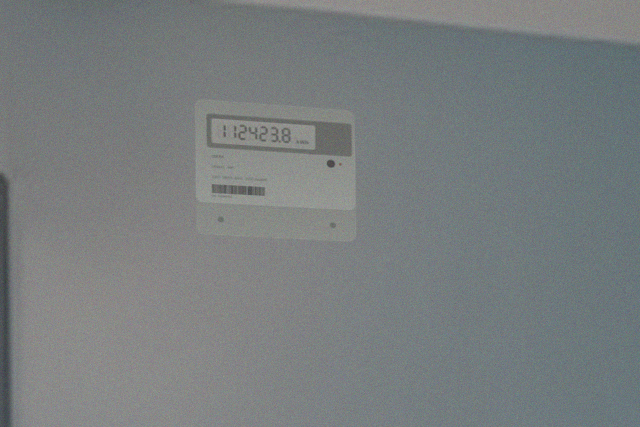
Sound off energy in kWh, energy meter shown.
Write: 112423.8 kWh
